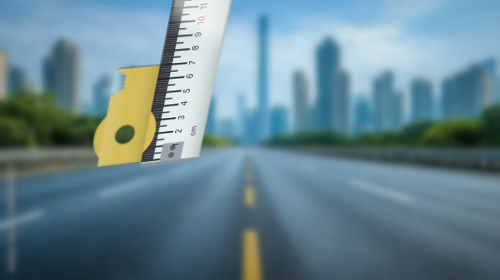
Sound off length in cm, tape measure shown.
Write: 7 cm
